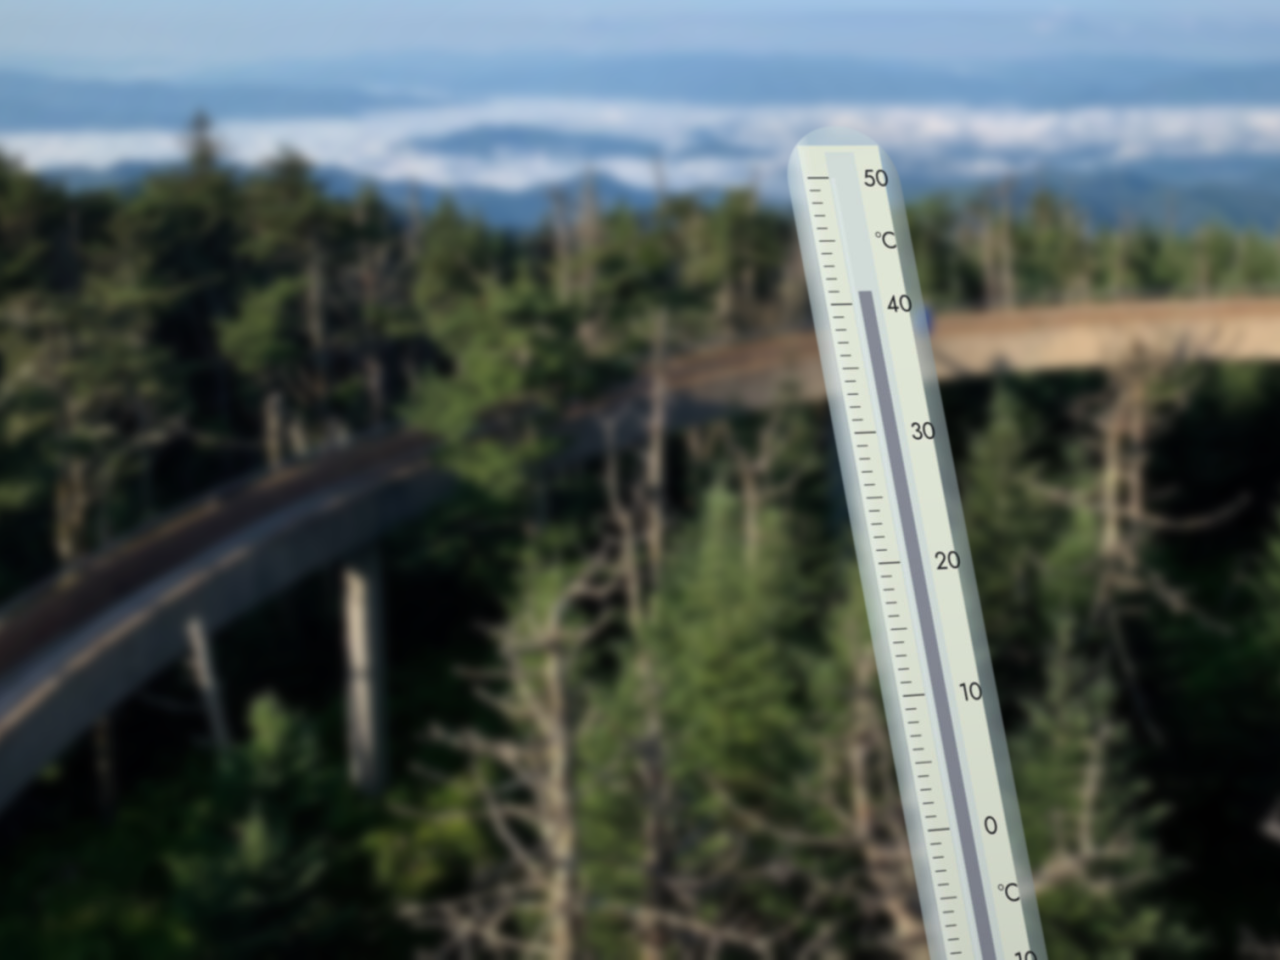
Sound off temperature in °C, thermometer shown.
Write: 41 °C
